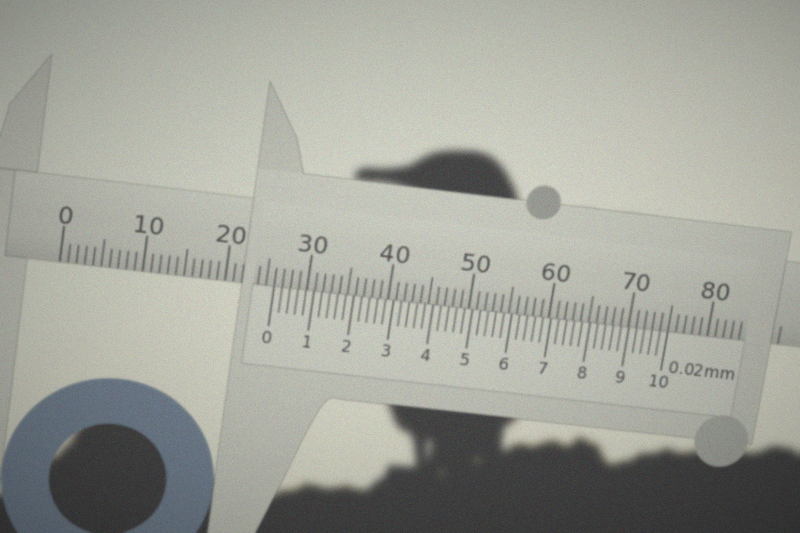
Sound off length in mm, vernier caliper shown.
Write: 26.0 mm
